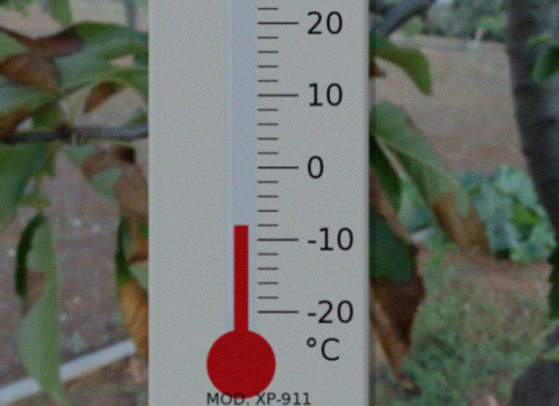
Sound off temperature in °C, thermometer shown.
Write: -8 °C
